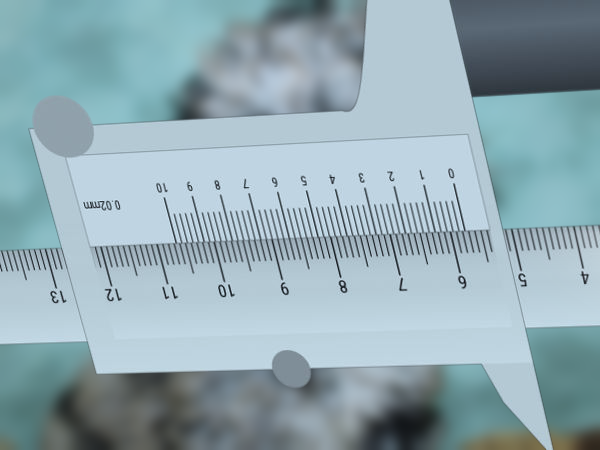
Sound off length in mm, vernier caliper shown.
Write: 57.6 mm
